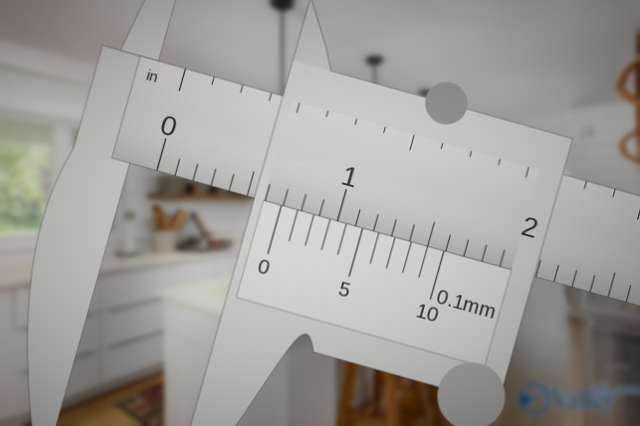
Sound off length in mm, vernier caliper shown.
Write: 6.9 mm
